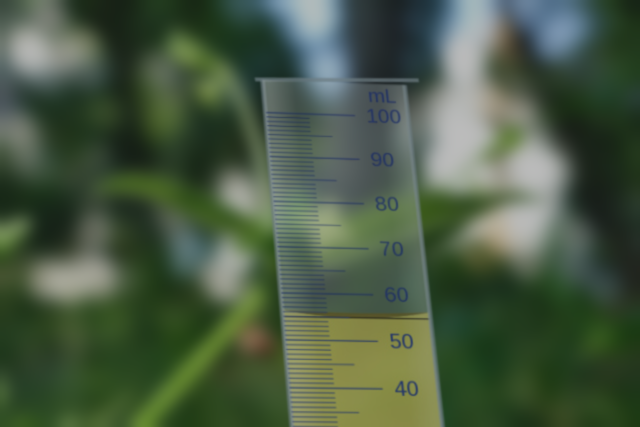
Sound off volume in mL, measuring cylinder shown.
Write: 55 mL
